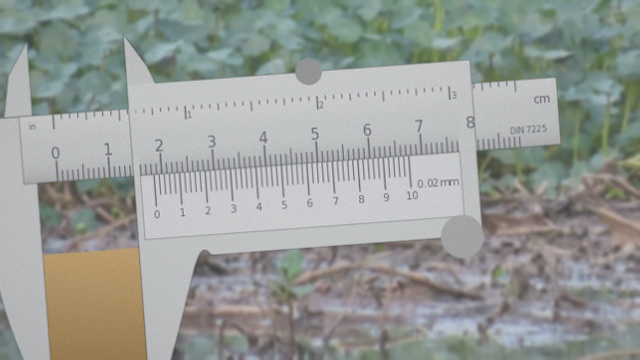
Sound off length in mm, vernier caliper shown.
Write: 18.5 mm
